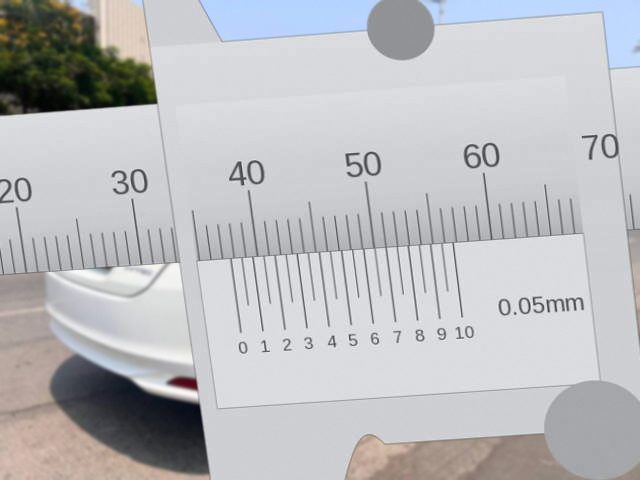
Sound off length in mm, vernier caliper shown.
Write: 37.7 mm
